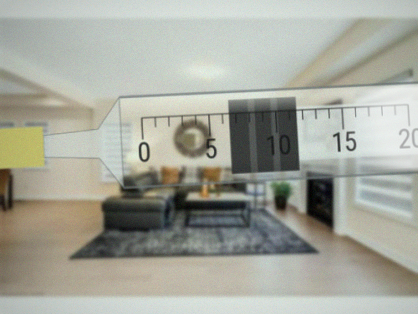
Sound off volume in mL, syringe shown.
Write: 6.5 mL
